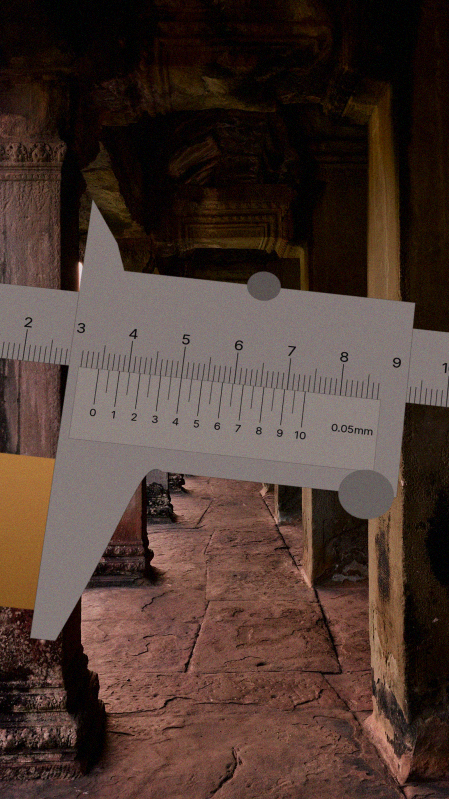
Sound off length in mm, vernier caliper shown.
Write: 34.4 mm
